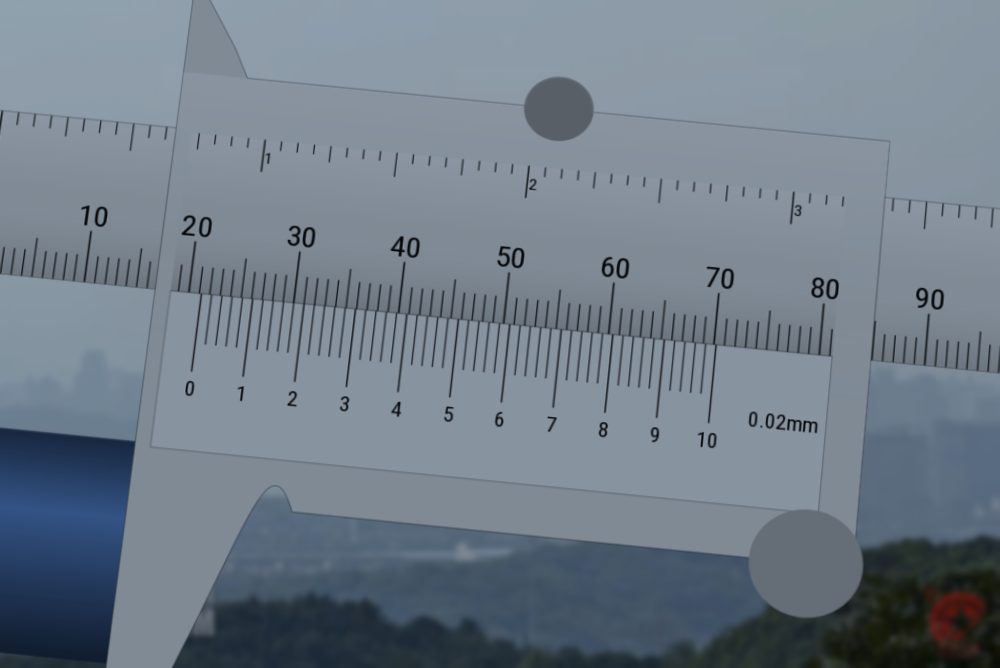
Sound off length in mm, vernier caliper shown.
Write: 21.2 mm
